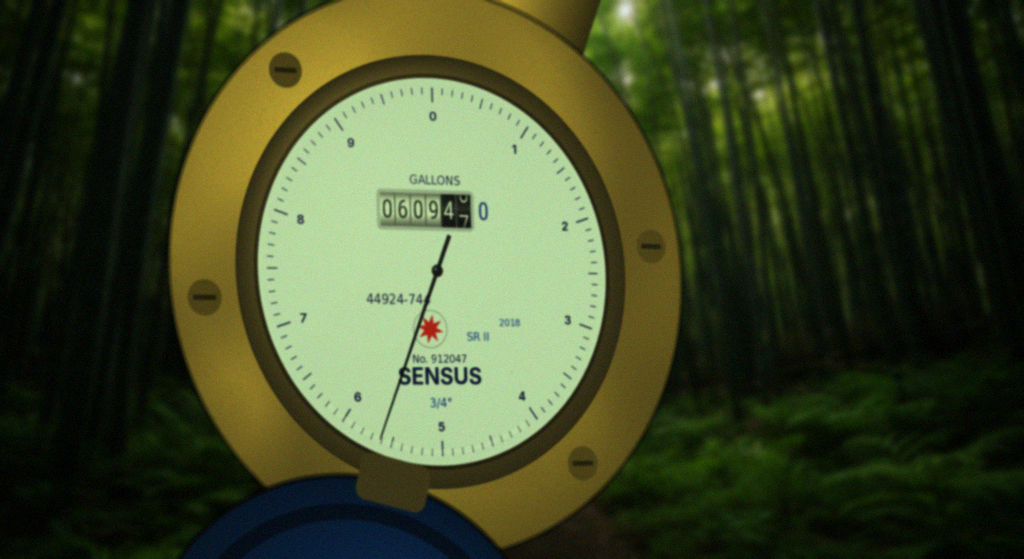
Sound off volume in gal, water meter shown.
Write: 609465.6 gal
